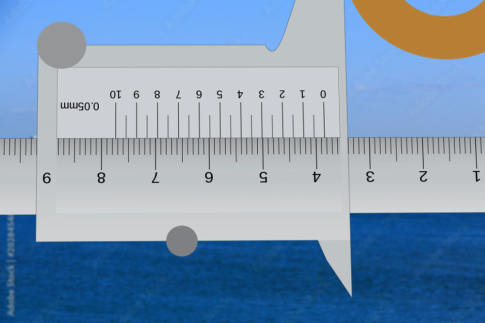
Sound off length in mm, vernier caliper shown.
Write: 38.4 mm
